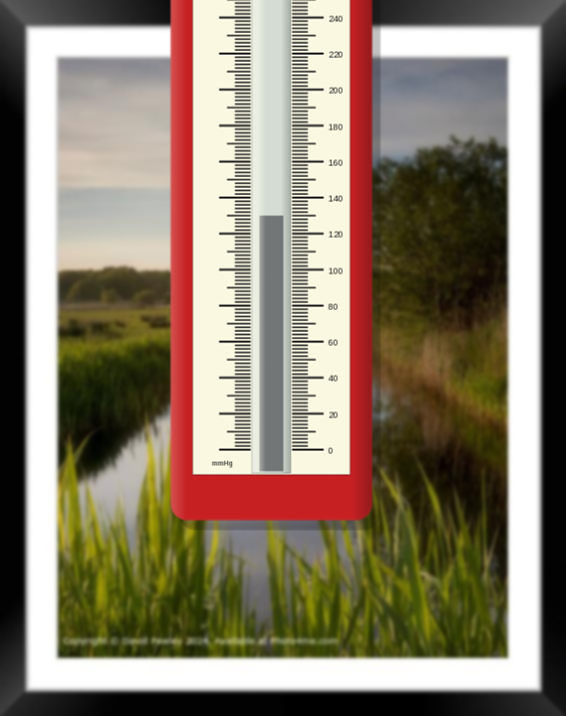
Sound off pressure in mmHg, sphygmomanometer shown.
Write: 130 mmHg
